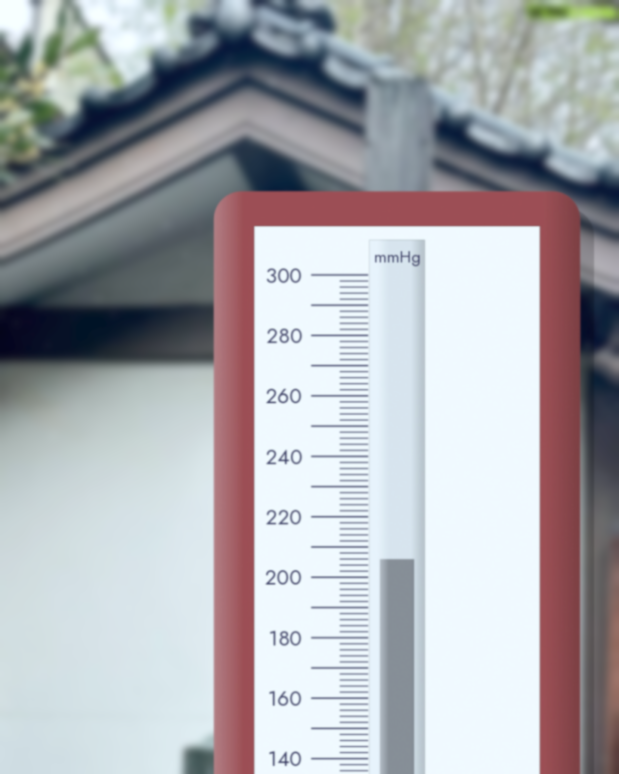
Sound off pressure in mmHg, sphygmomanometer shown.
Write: 206 mmHg
